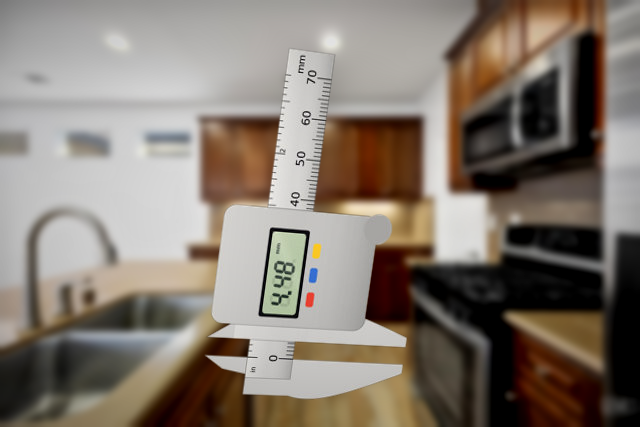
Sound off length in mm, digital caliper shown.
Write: 4.48 mm
